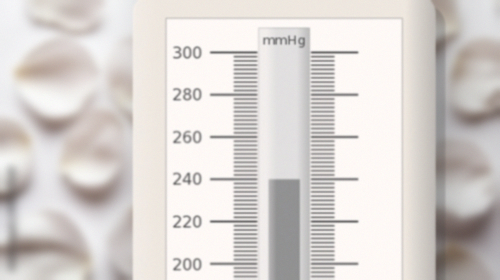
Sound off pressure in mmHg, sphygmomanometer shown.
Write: 240 mmHg
